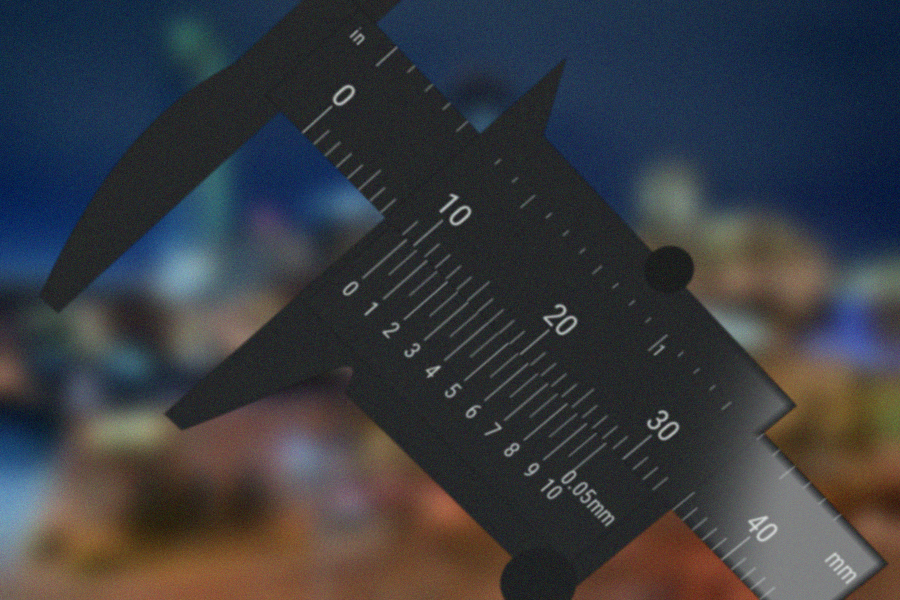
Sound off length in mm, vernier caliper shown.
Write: 9.4 mm
